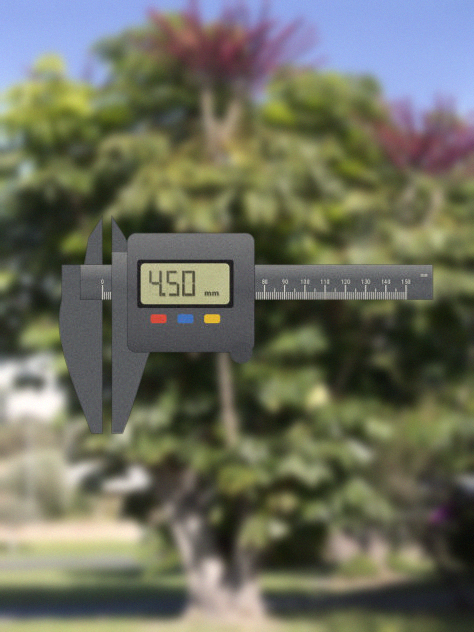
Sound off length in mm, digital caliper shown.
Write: 4.50 mm
